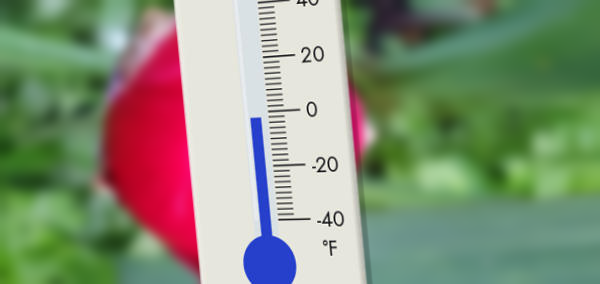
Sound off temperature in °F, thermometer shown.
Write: -2 °F
